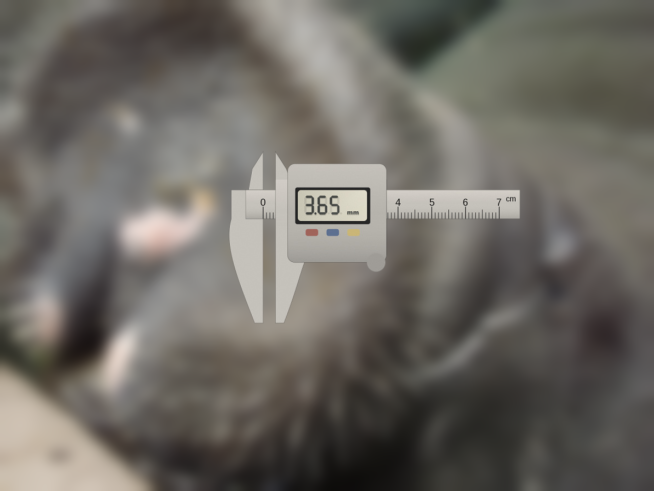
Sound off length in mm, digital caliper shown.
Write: 3.65 mm
